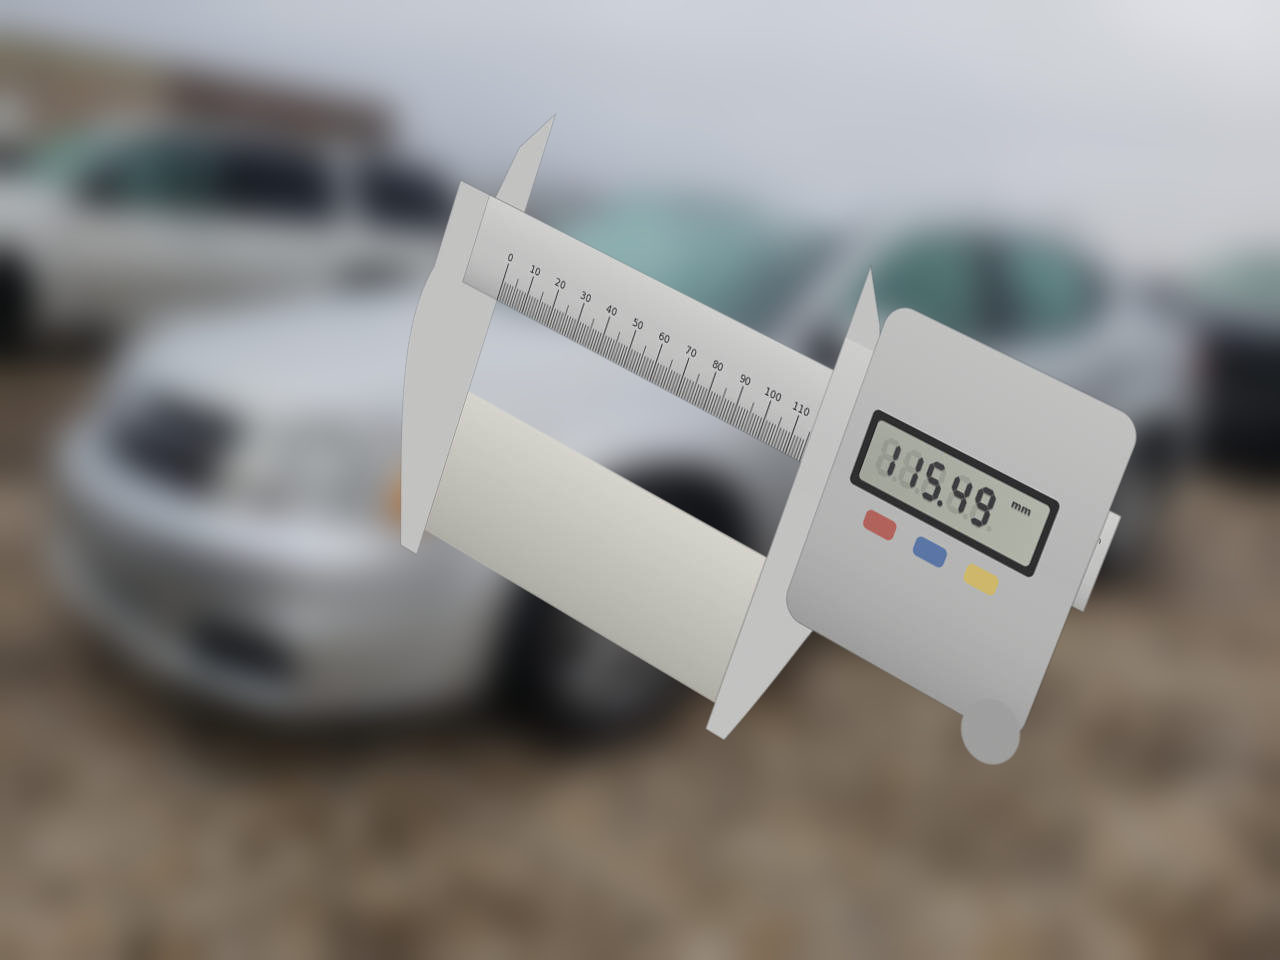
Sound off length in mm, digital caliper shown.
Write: 115.49 mm
